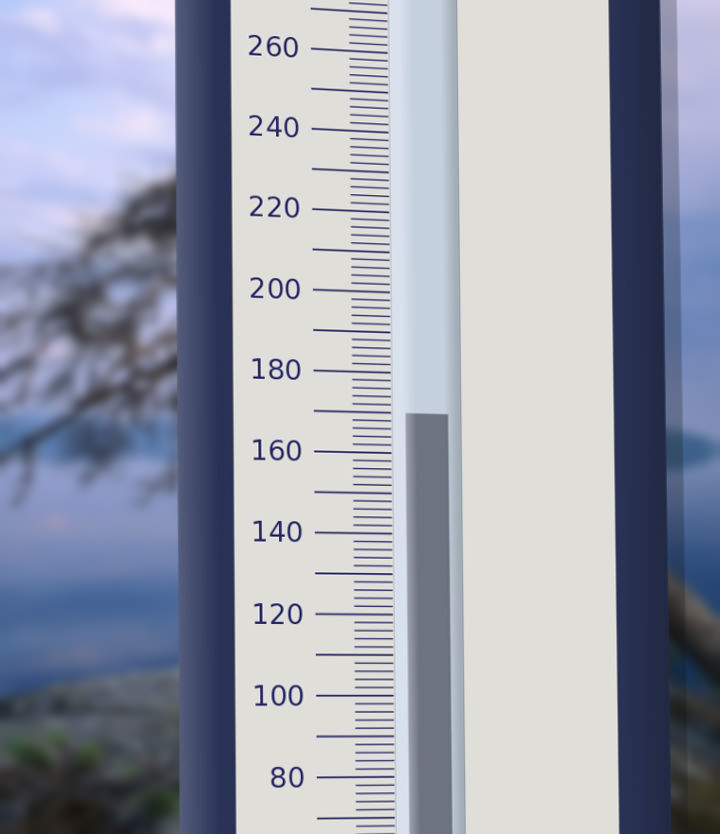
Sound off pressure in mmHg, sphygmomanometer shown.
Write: 170 mmHg
